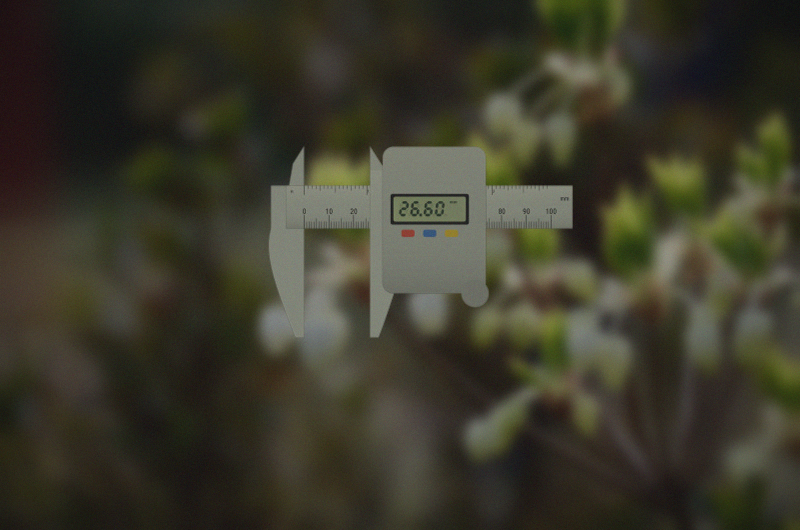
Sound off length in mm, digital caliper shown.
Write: 26.60 mm
